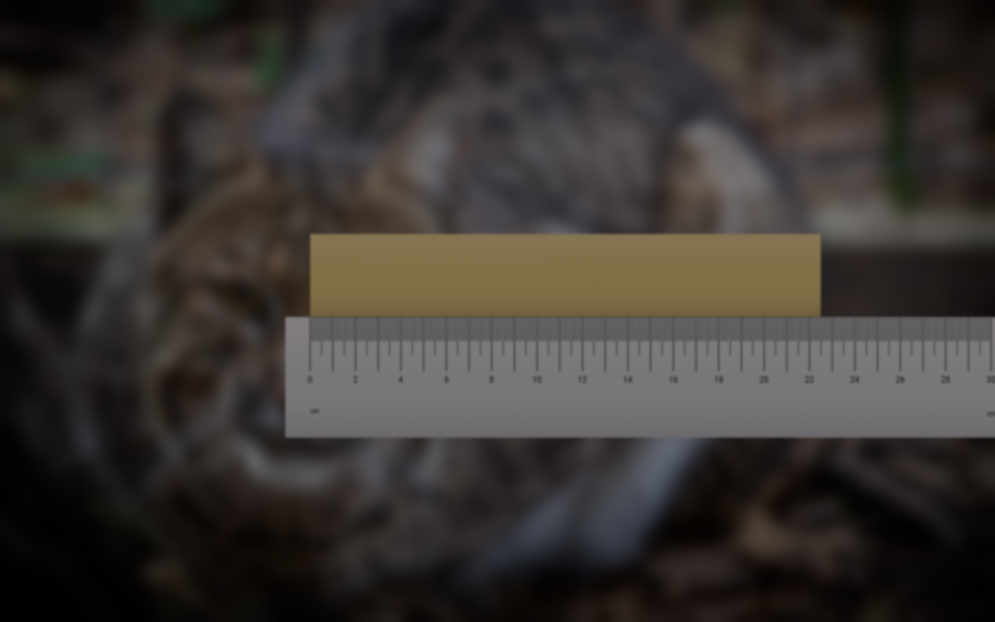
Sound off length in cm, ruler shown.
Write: 22.5 cm
